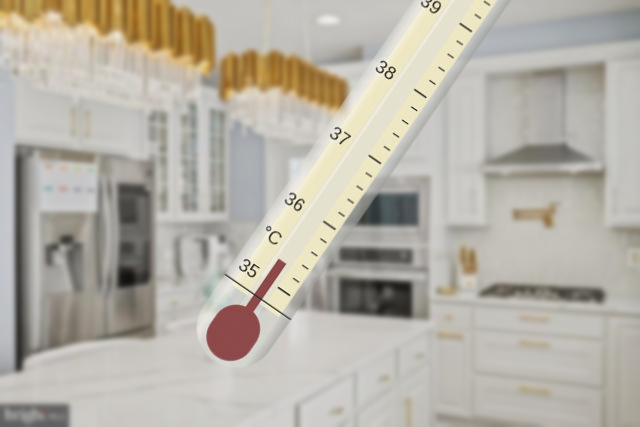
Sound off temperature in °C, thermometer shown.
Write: 35.3 °C
